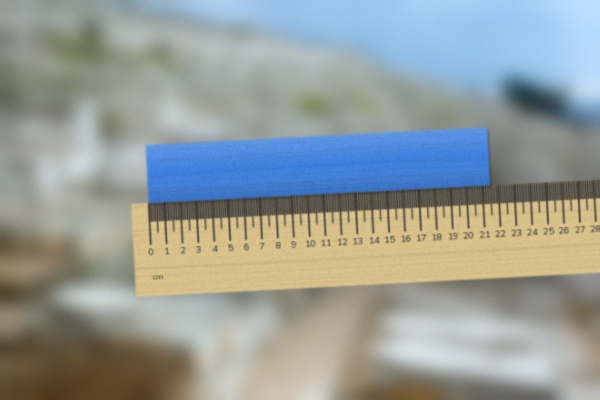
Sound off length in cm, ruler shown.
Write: 21.5 cm
